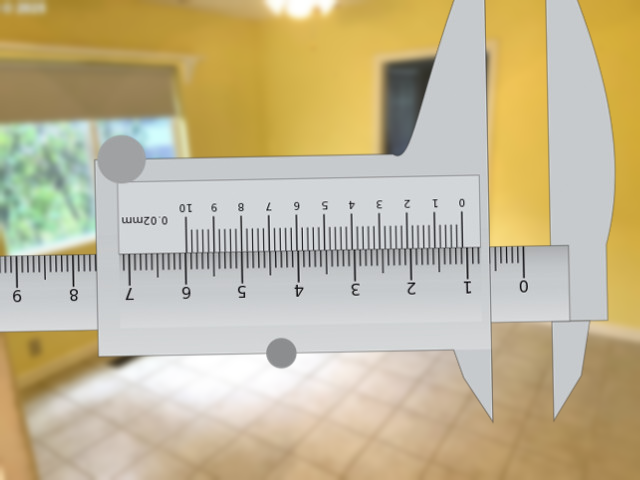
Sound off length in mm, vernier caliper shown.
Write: 10.8 mm
